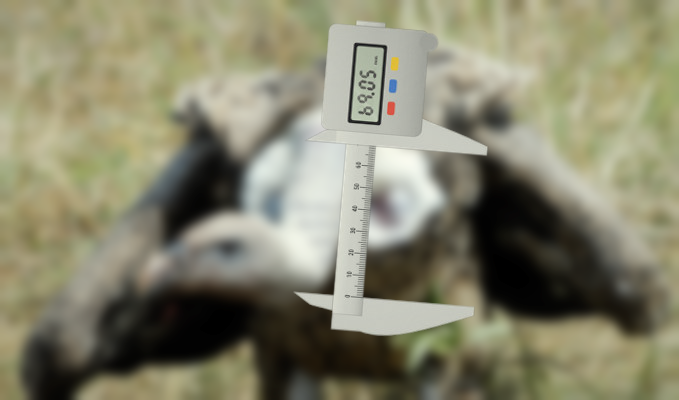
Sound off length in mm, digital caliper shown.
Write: 69.05 mm
